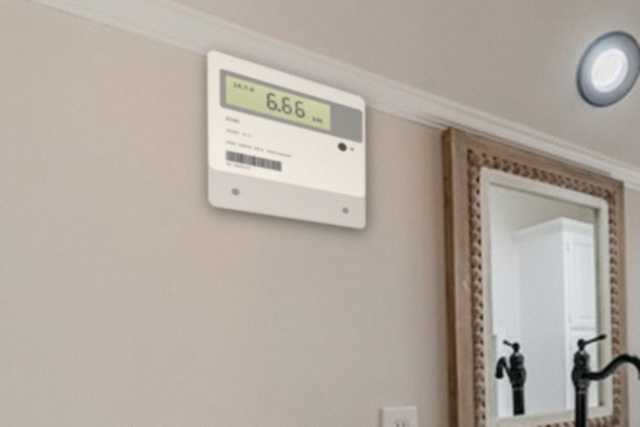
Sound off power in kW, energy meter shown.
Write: 6.66 kW
